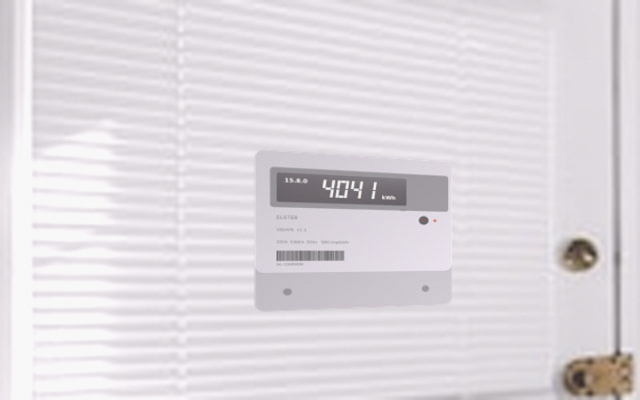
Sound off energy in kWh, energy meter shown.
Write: 4041 kWh
